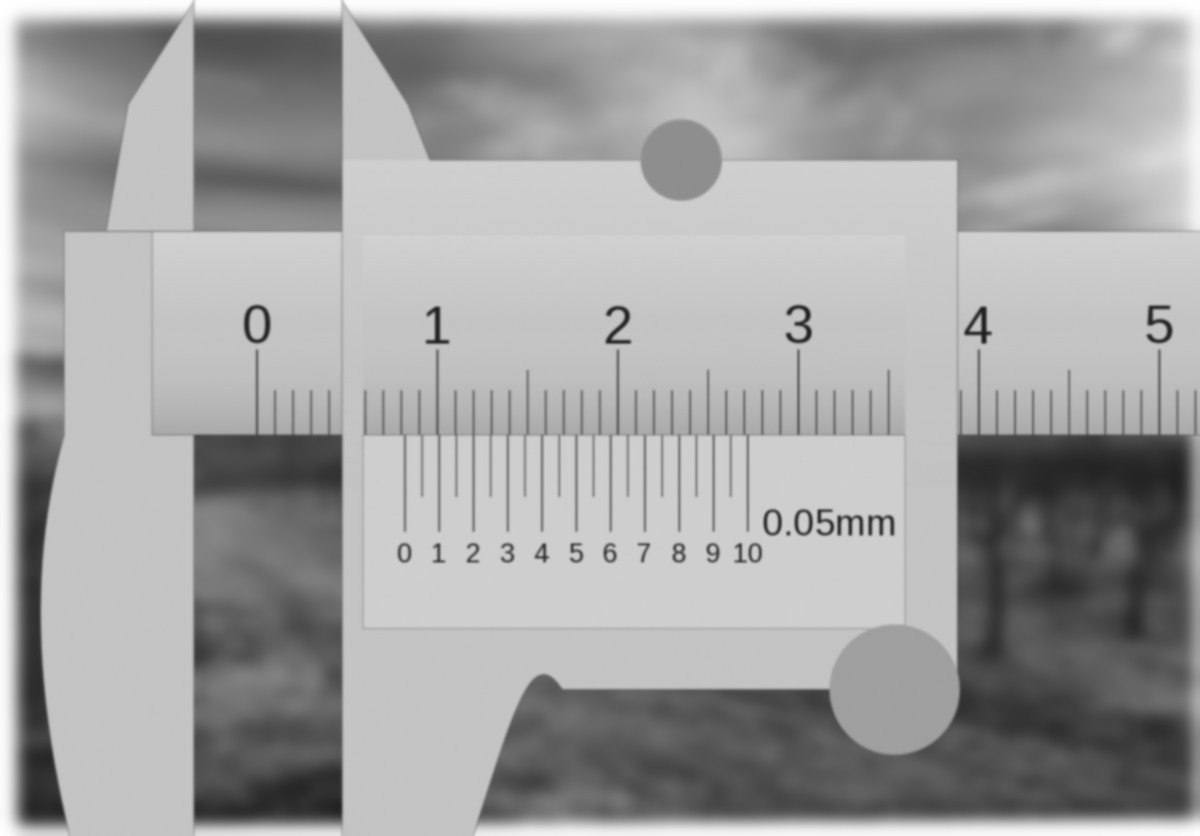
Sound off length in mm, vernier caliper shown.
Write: 8.2 mm
